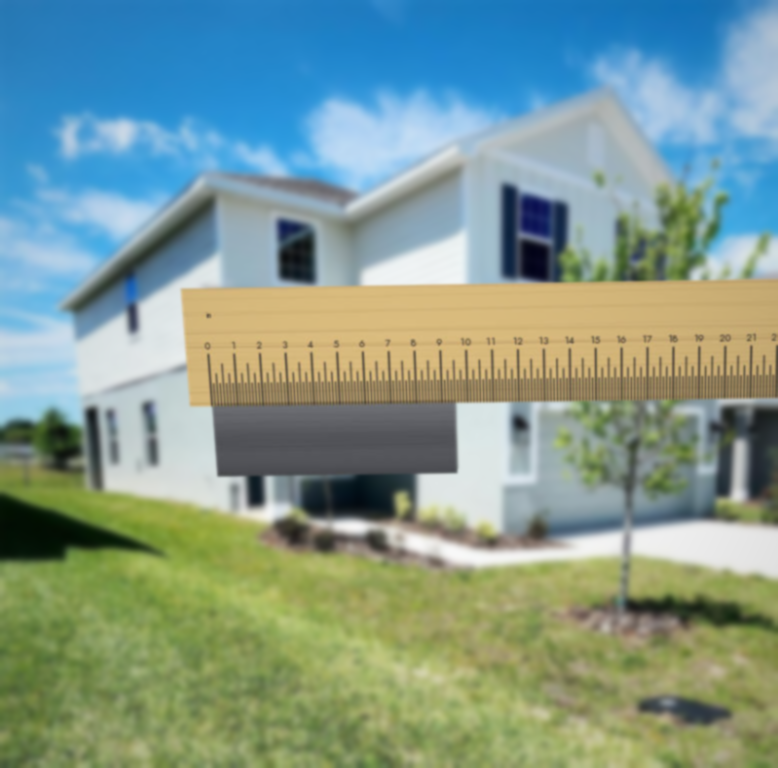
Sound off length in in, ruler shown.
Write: 9.5 in
